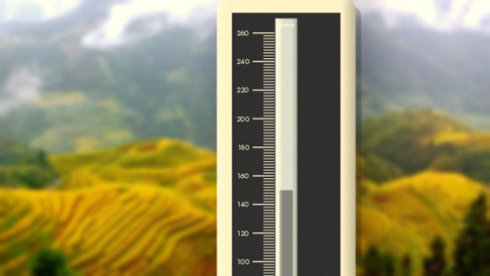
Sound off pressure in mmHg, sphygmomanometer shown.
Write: 150 mmHg
